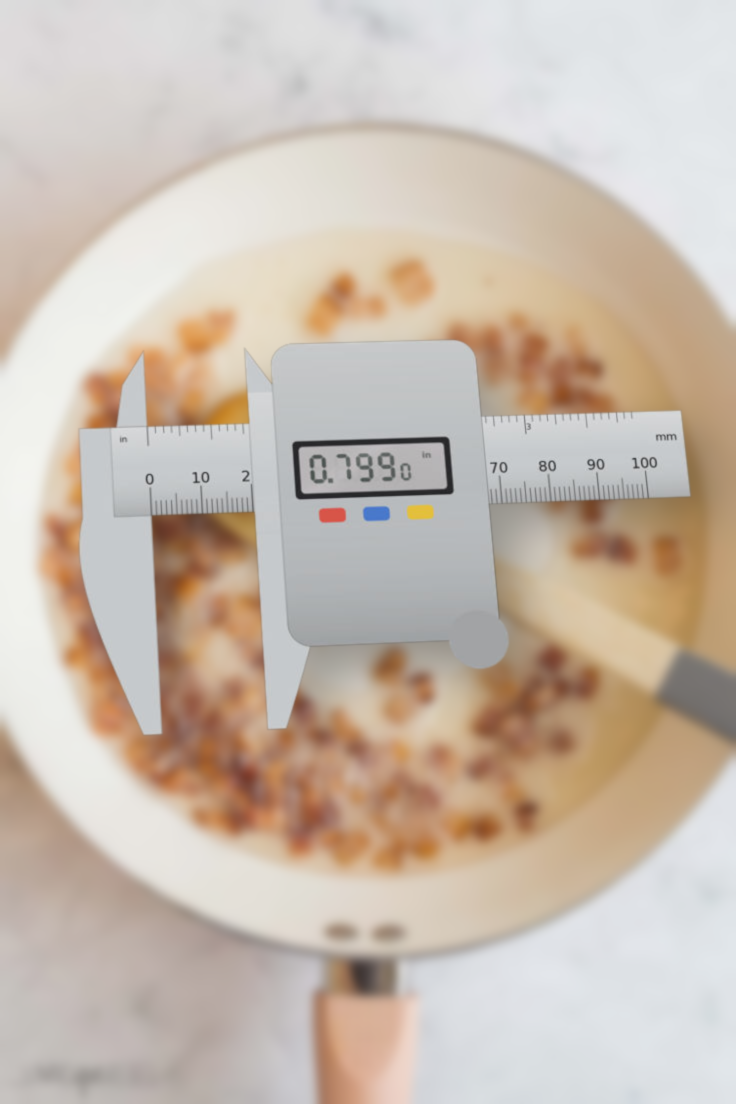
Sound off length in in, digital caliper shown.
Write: 0.7990 in
